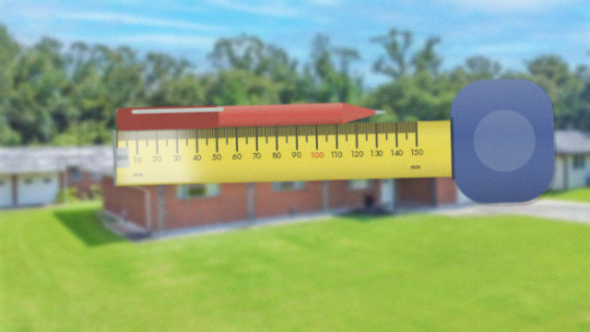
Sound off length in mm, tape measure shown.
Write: 135 mm
